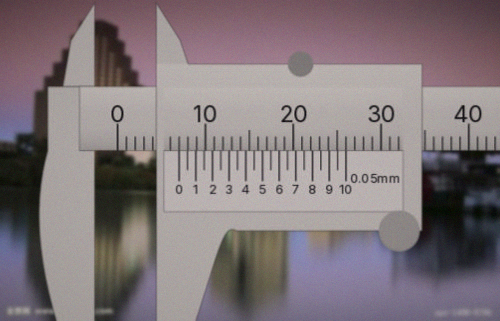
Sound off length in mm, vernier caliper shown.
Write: 7.0 mm
